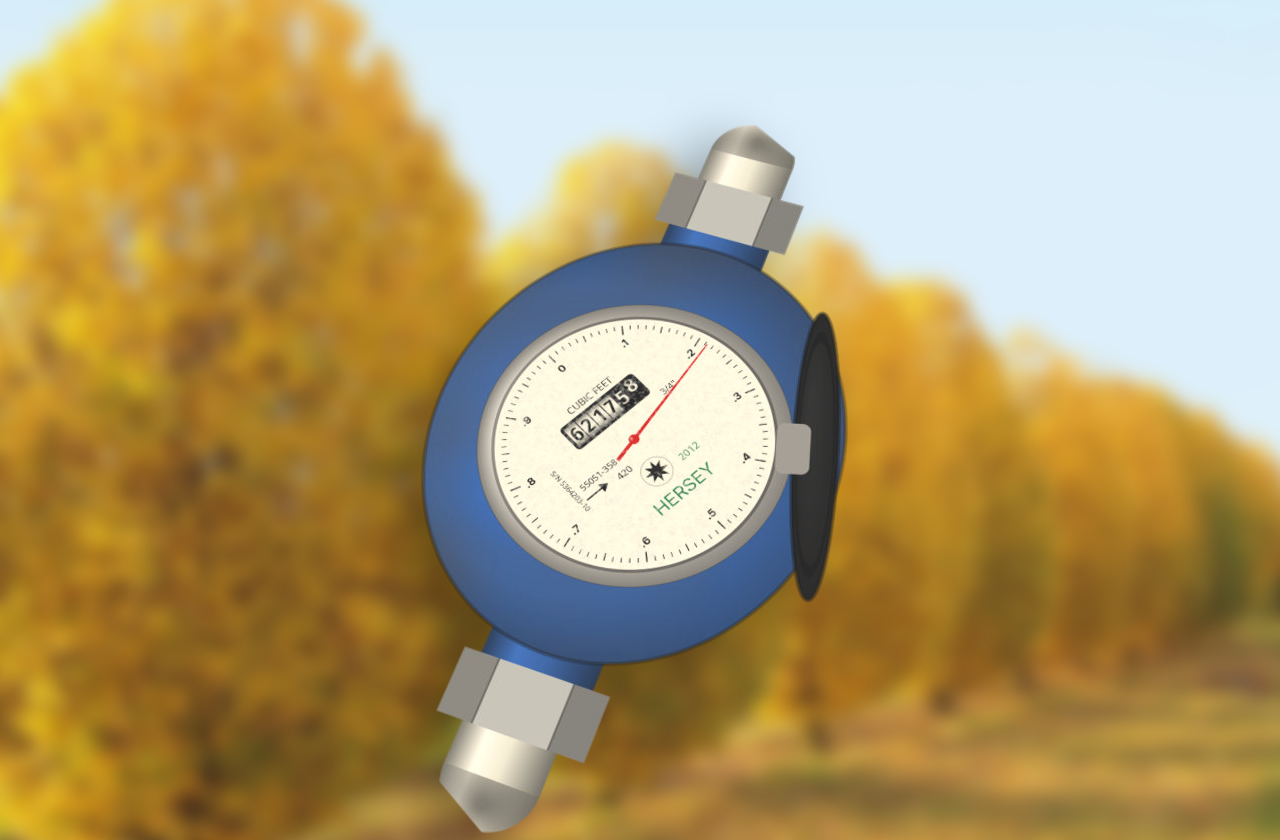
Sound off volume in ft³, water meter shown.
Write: 621758.21 ft³
